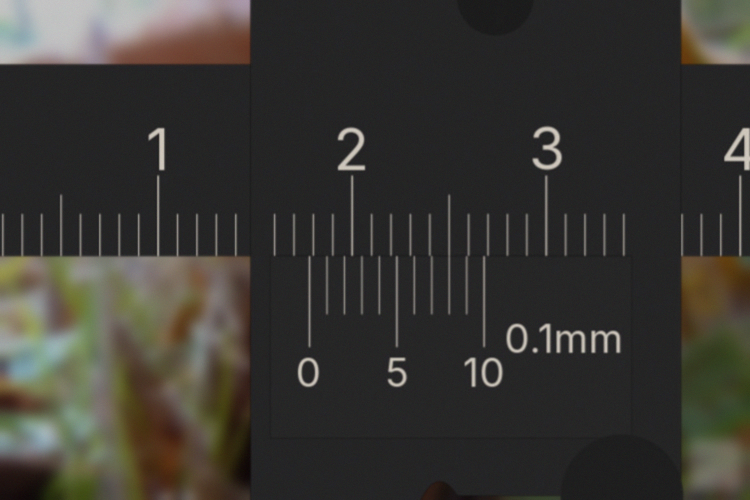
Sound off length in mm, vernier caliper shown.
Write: 17.8 mm
